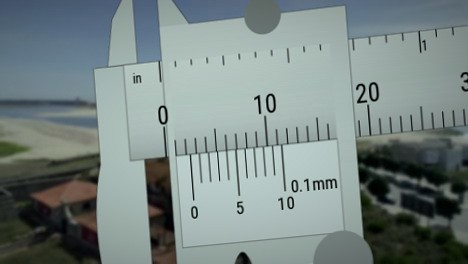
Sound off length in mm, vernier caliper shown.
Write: 2.4 mm
